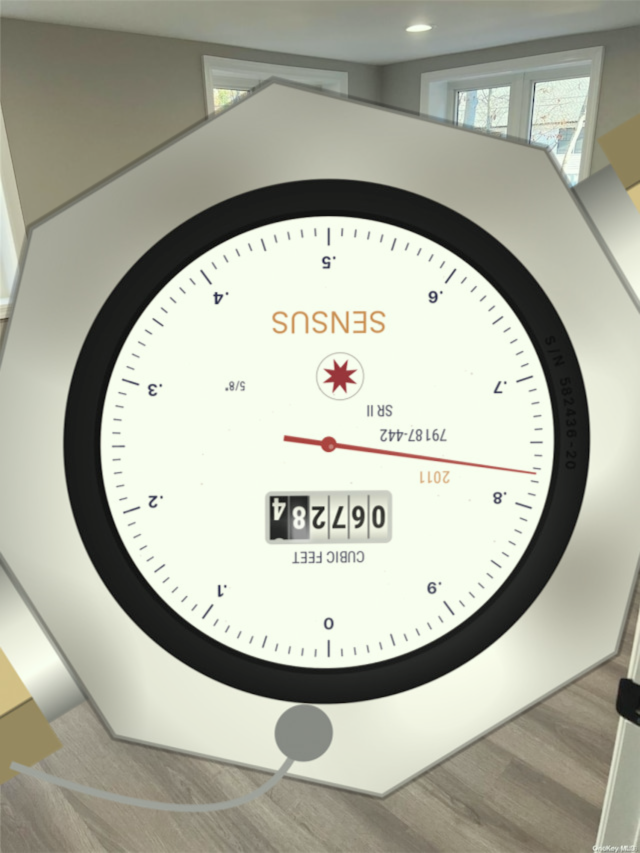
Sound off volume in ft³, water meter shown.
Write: 67283.77 ft³
